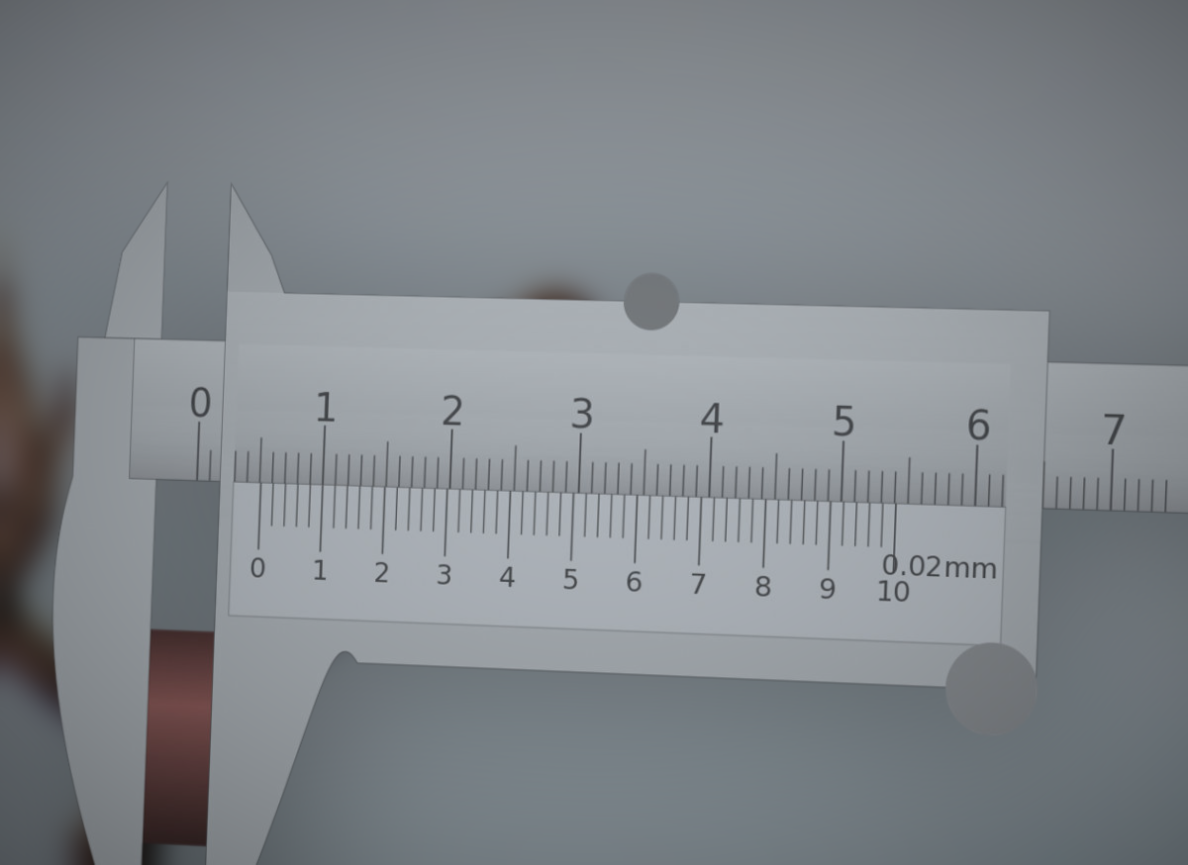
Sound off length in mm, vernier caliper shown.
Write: 5.1 mm
